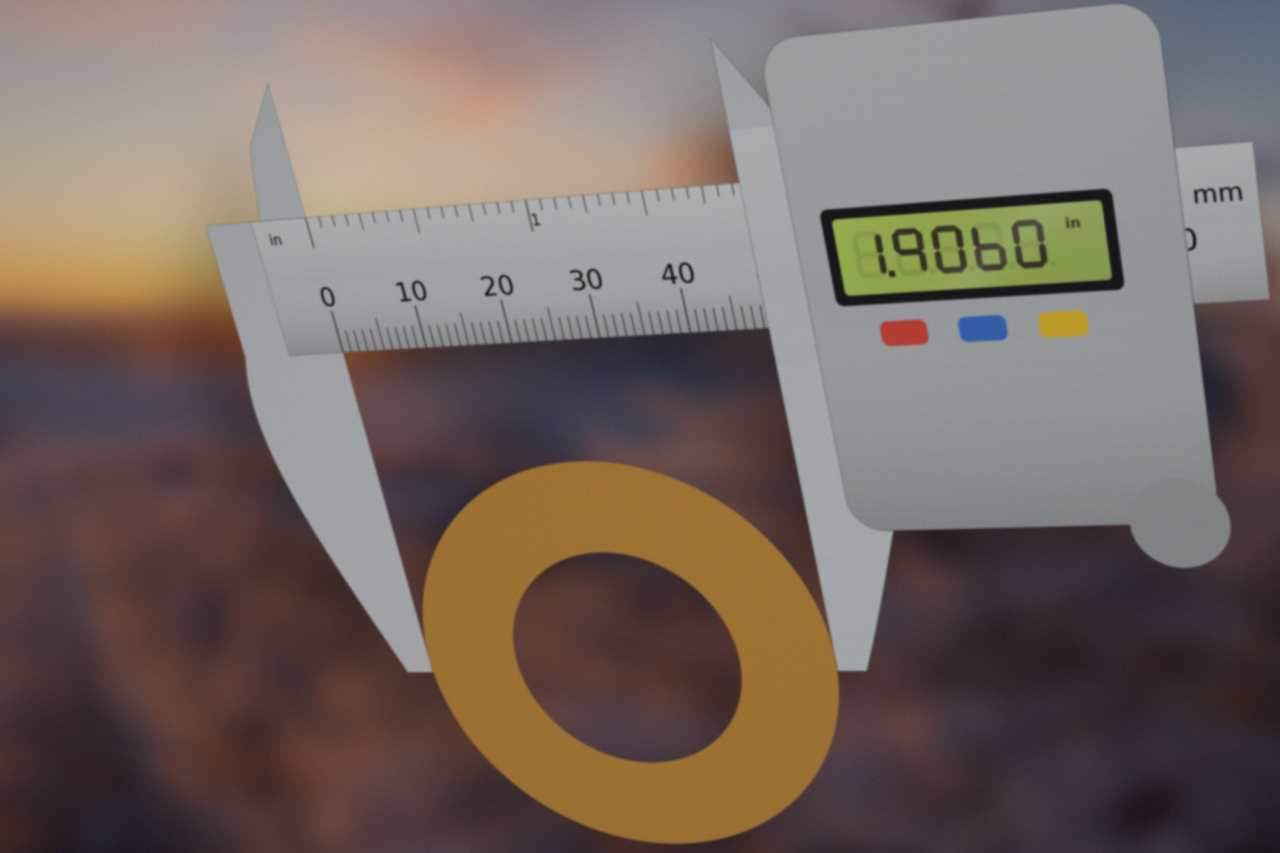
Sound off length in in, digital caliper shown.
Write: 1.9060 in
